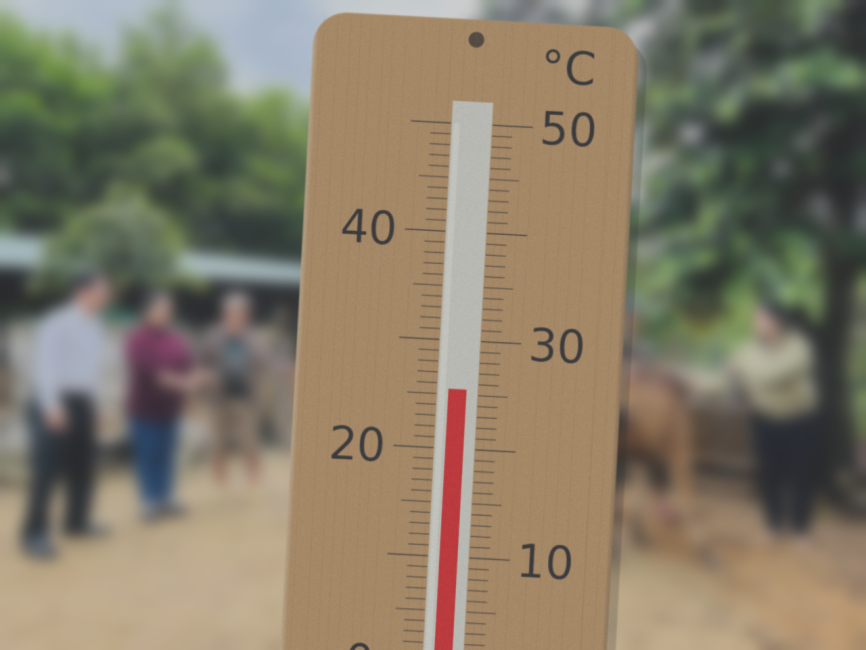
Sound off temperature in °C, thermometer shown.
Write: 25.5 °C
